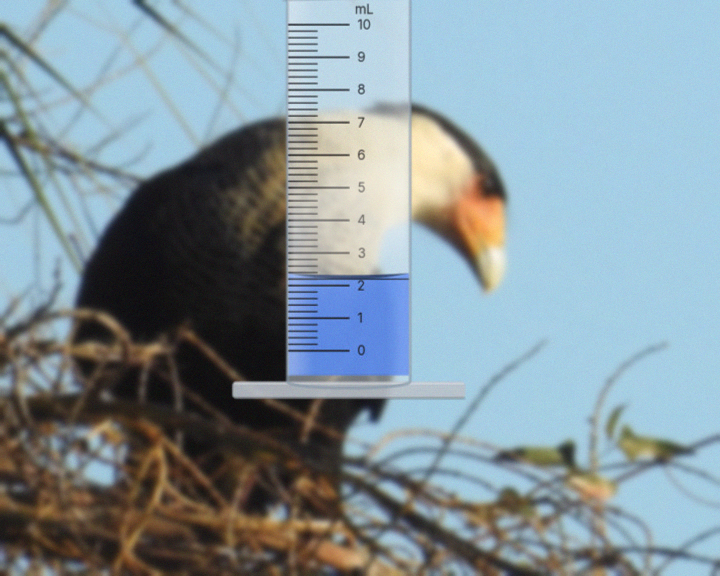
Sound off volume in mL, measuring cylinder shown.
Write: 2.2 mL
